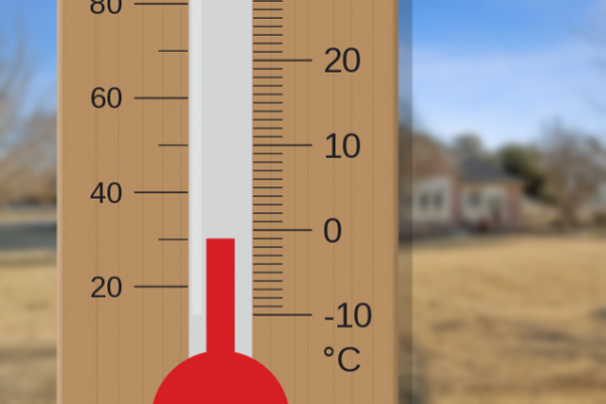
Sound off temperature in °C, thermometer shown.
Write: -1 °C
